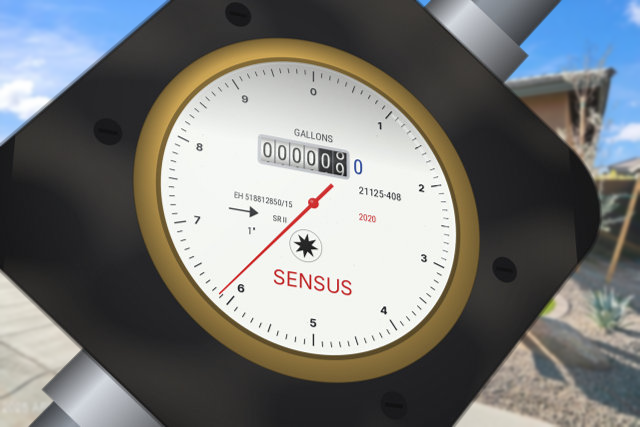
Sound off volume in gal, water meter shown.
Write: 86.1 gal
